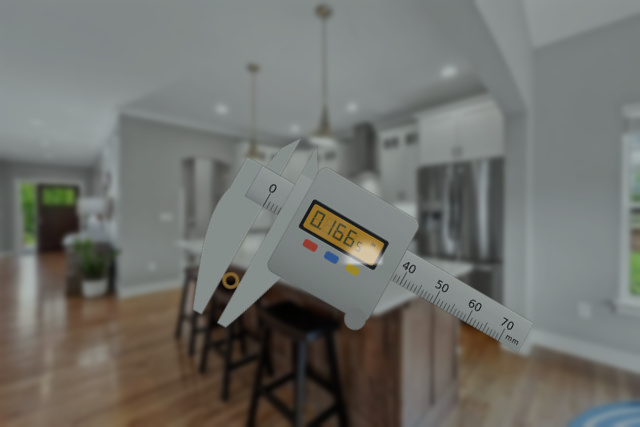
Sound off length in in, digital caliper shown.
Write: 0.1665 in
